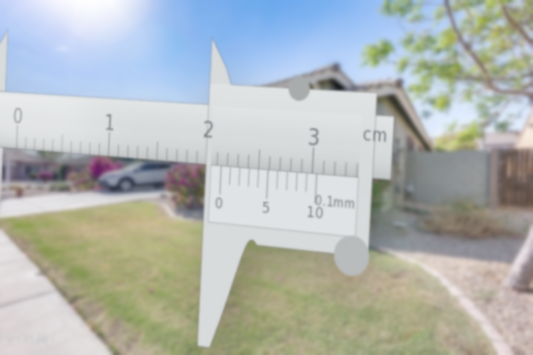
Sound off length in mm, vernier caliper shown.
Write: 21.4 mm
